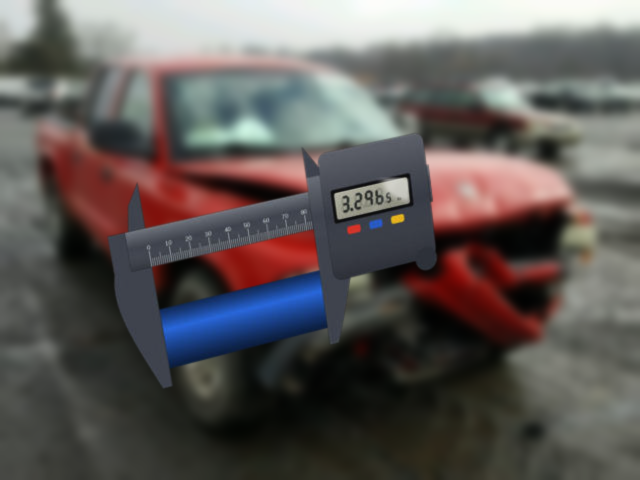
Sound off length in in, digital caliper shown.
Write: 3.2965 in
